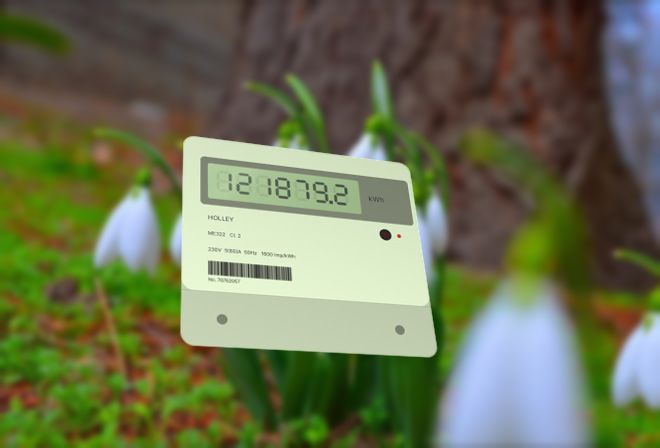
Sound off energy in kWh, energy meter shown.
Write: 121879.2 kWh
